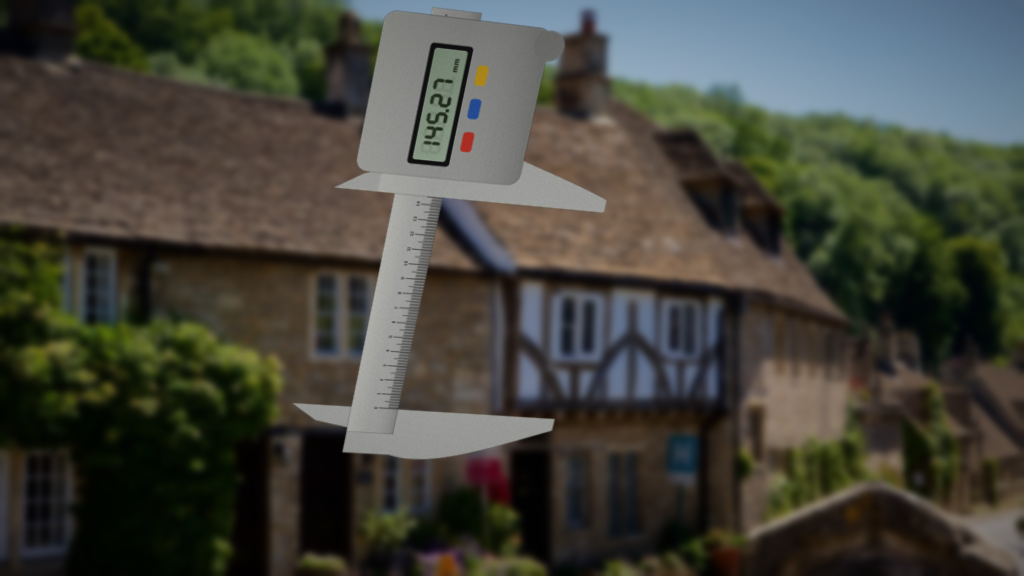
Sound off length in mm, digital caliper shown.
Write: 145.27 mm
